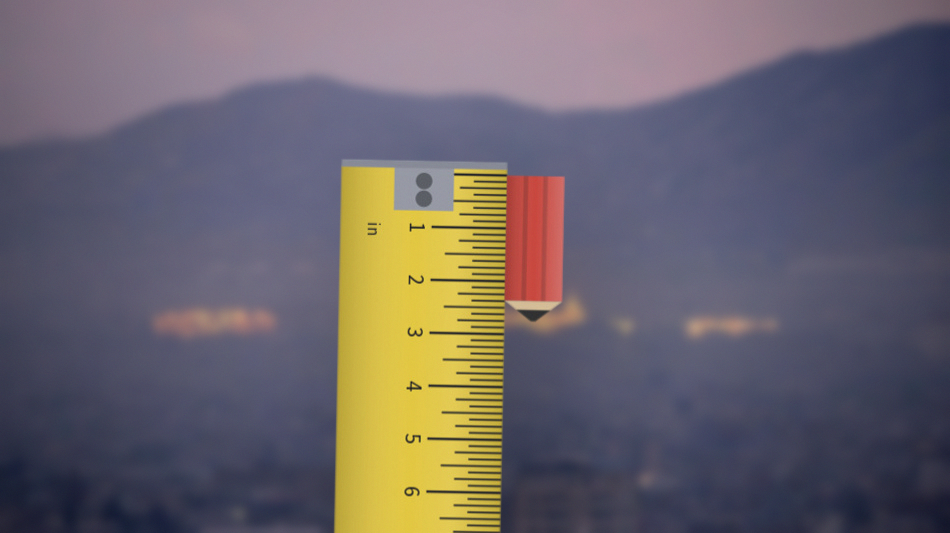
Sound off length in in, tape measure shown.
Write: 2.75 in
